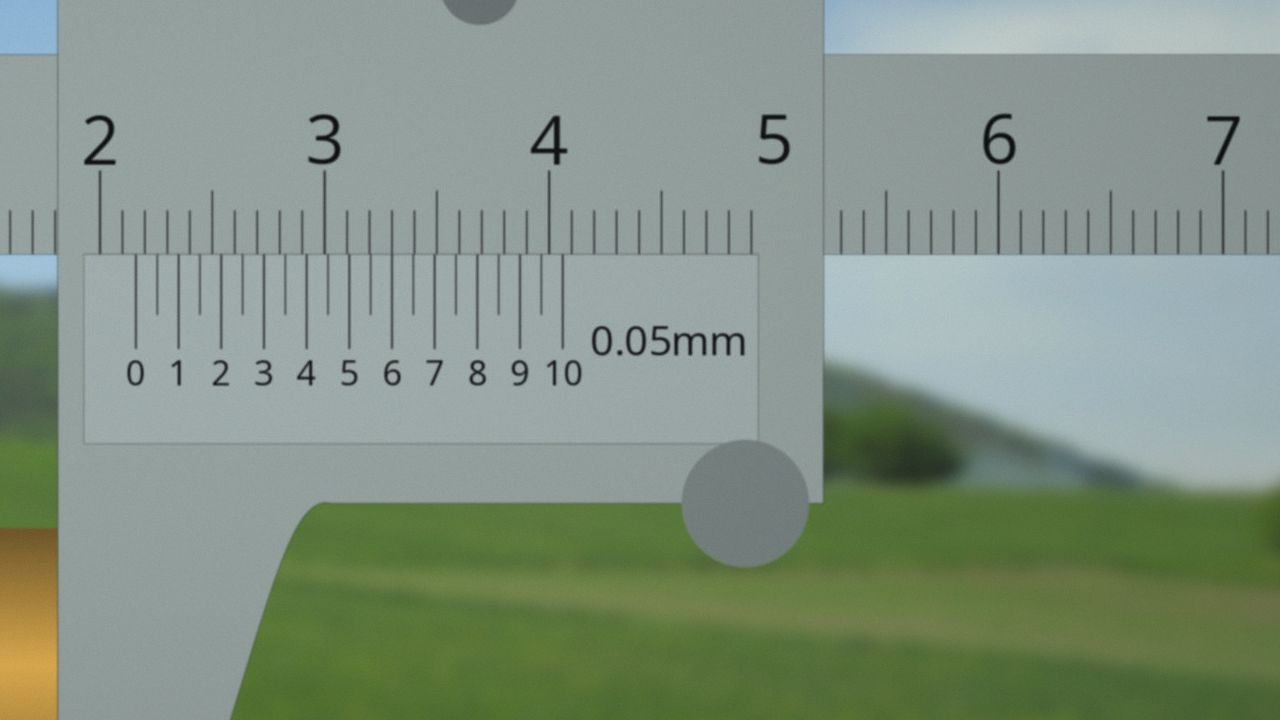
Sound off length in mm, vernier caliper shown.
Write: 21.6 mm
